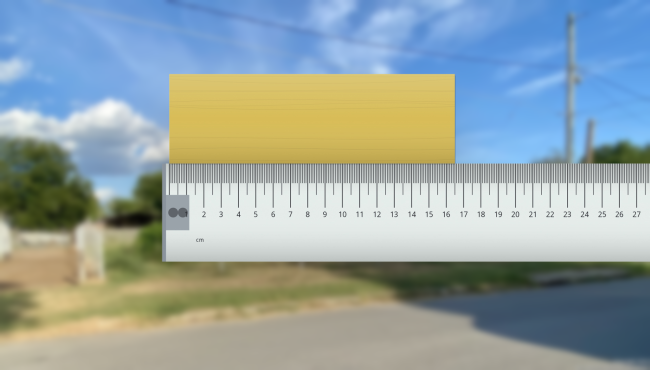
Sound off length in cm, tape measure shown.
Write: 16.5 cm
